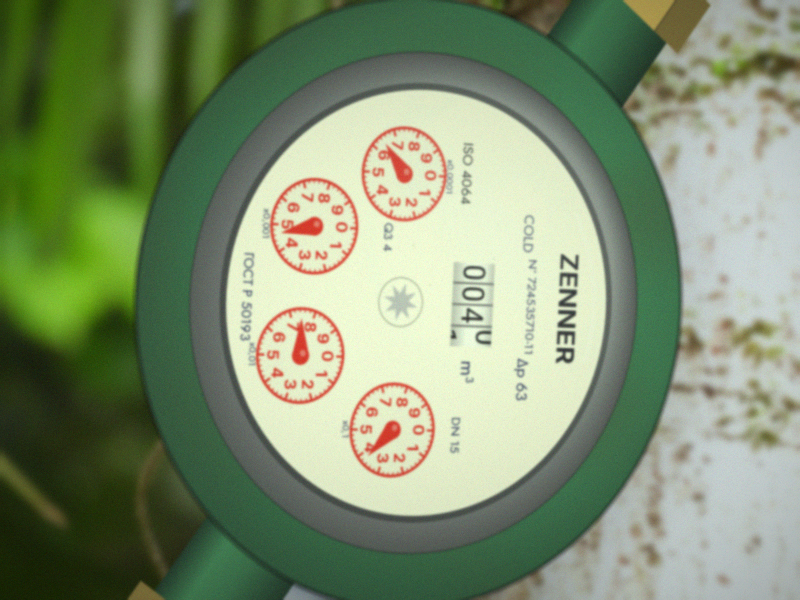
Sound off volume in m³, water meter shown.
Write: 40.3746 m³
